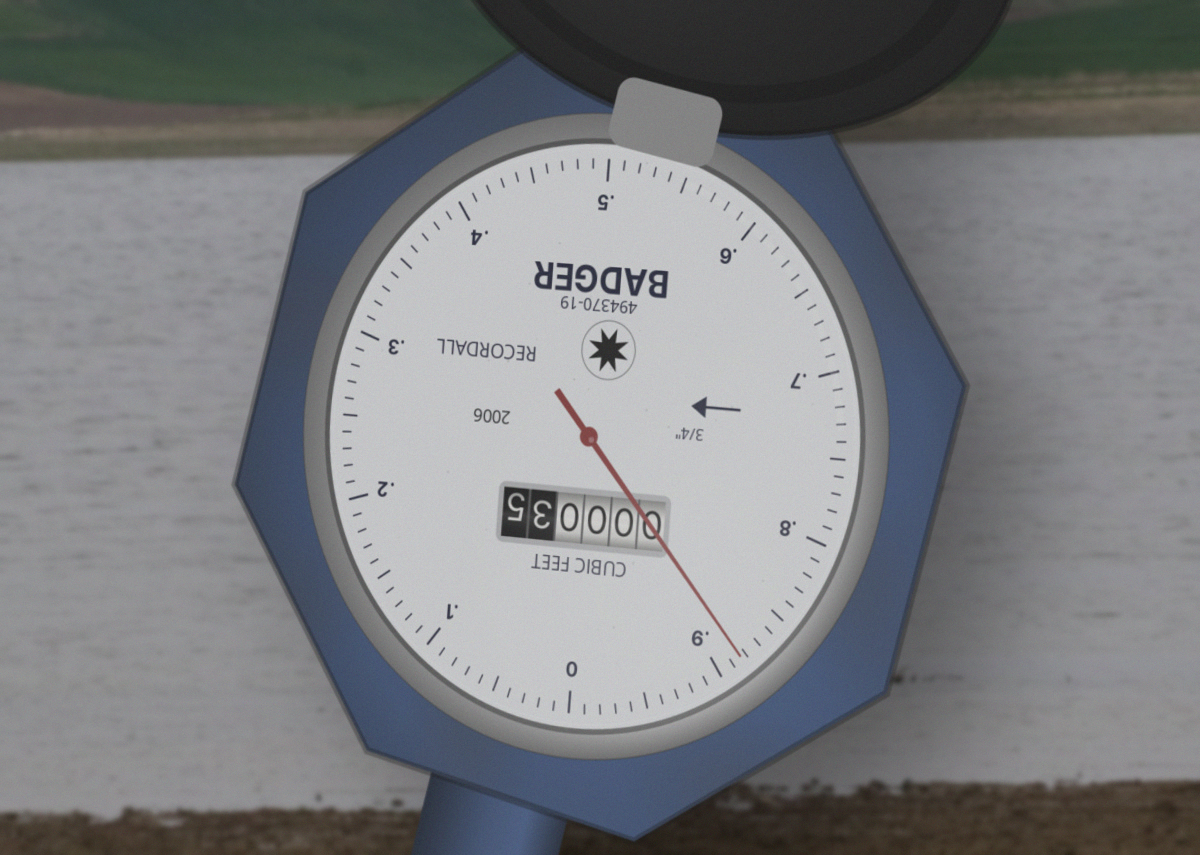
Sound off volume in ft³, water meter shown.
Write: 34.88 ft³
